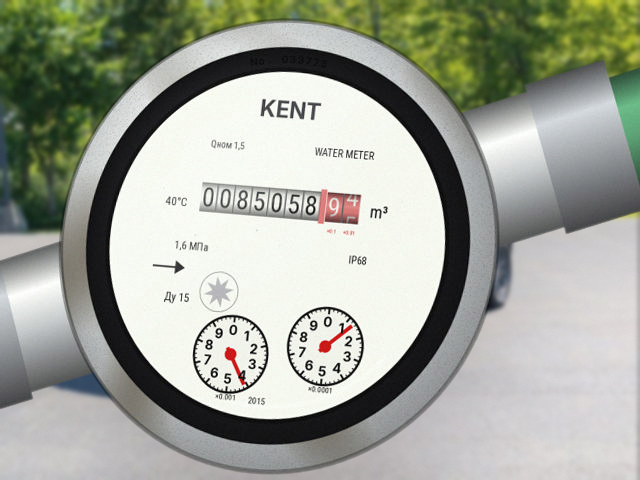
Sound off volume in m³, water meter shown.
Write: 85058.9441 m³
